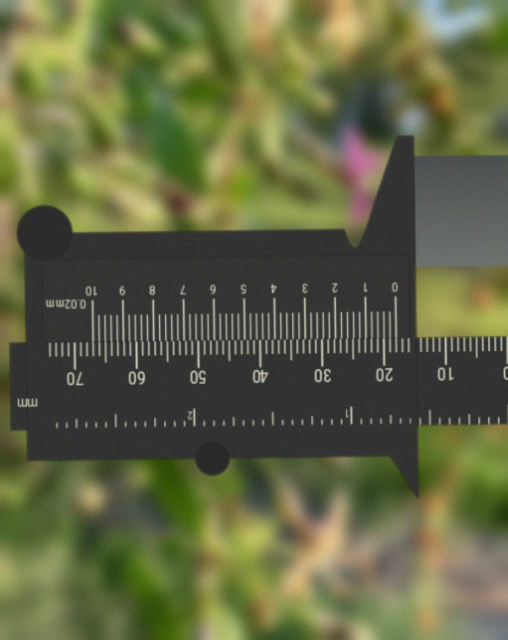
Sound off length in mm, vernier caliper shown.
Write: 18.0 mm
